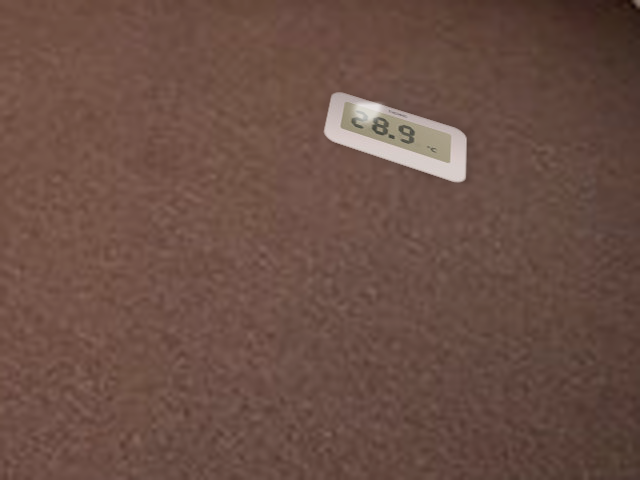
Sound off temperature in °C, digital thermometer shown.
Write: 28.9 °C
